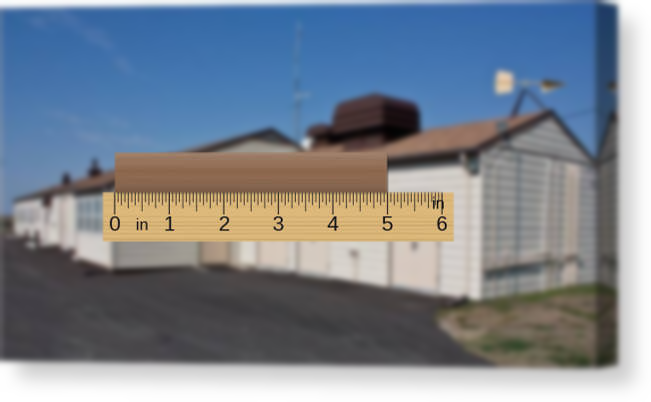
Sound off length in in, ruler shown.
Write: 5 in
